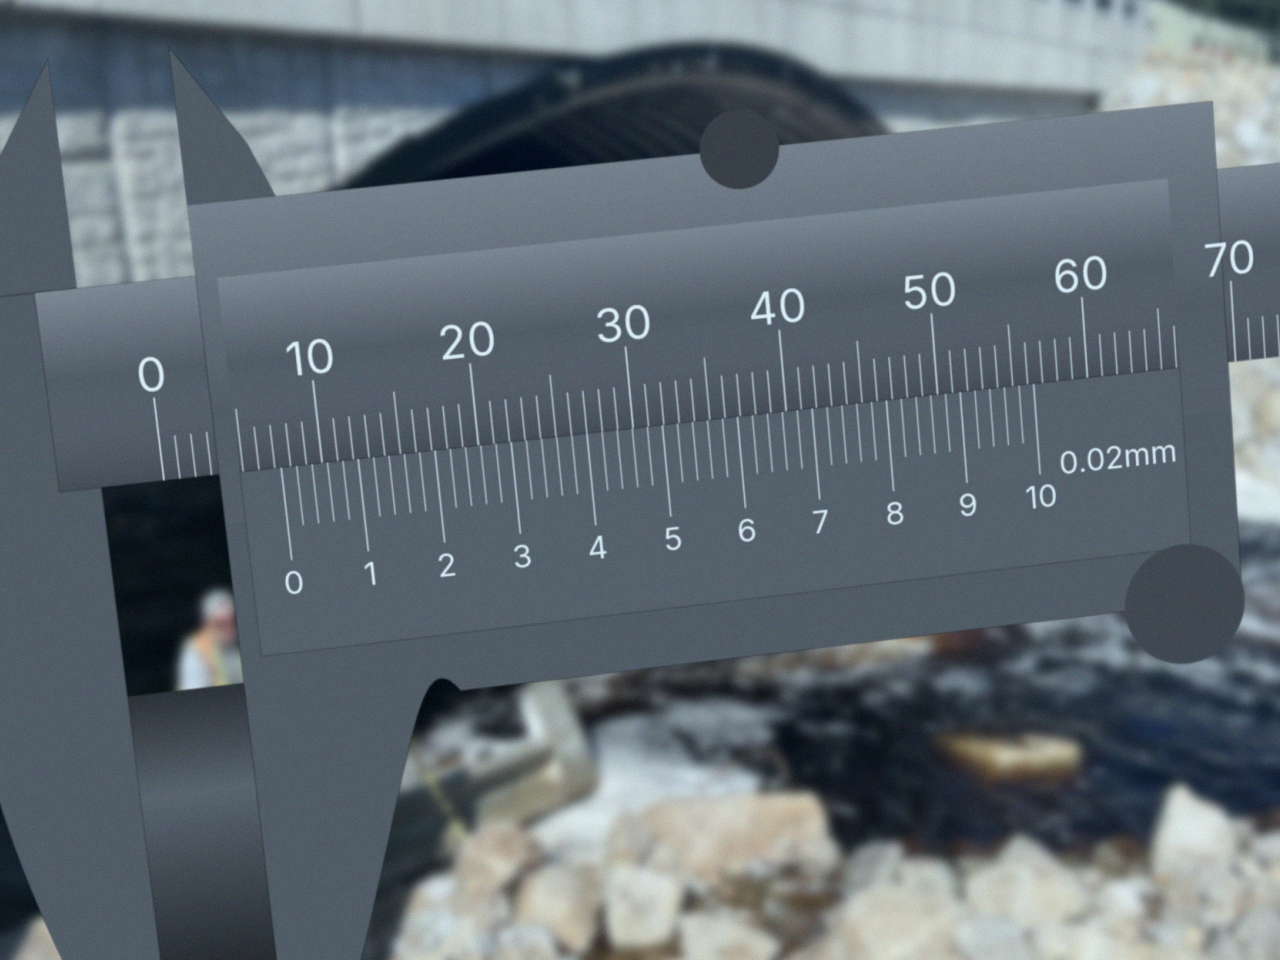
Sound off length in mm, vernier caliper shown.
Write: 7.4 mm
